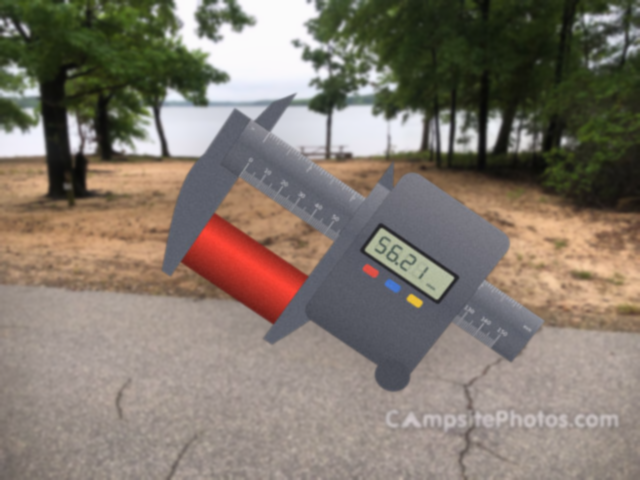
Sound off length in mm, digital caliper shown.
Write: 56.21 mm
